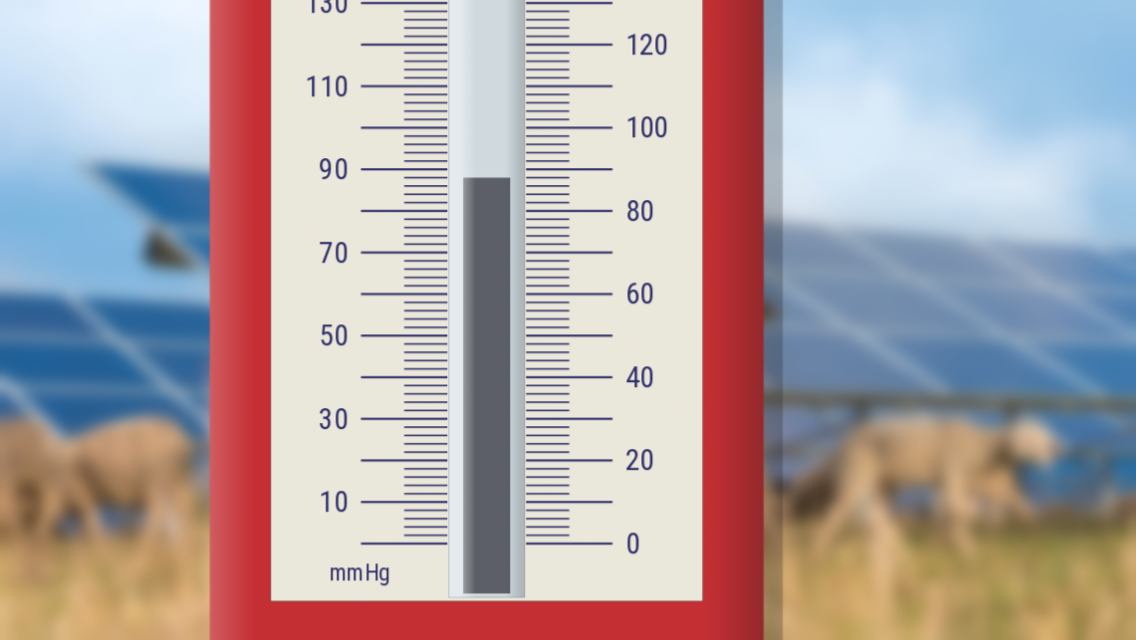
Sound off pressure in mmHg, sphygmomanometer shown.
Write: 88 mmHg
